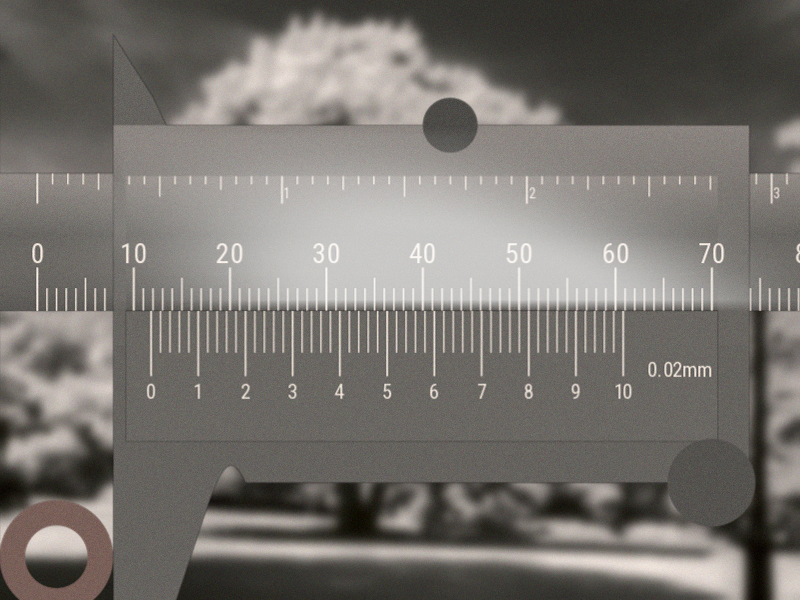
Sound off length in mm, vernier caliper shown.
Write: 11.8 mm
